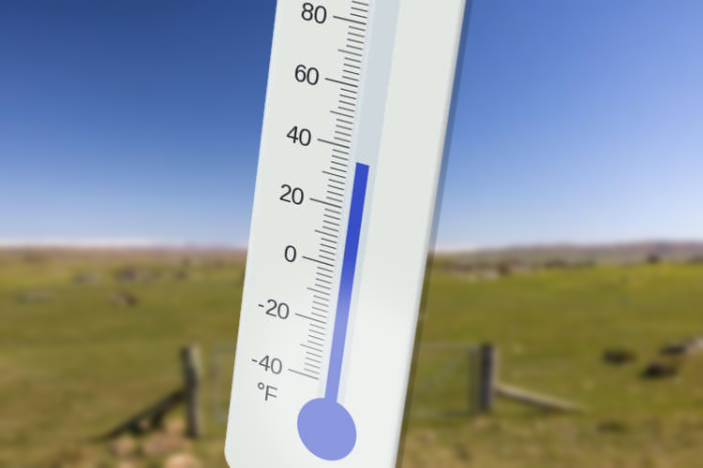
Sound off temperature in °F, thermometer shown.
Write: 36 °F
